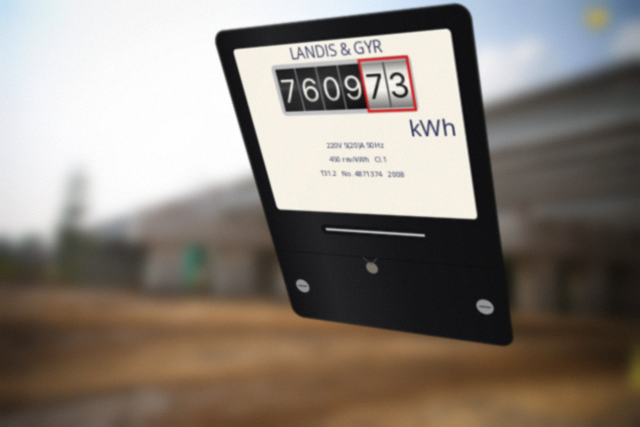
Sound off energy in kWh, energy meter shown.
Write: 7609.73 kWh
